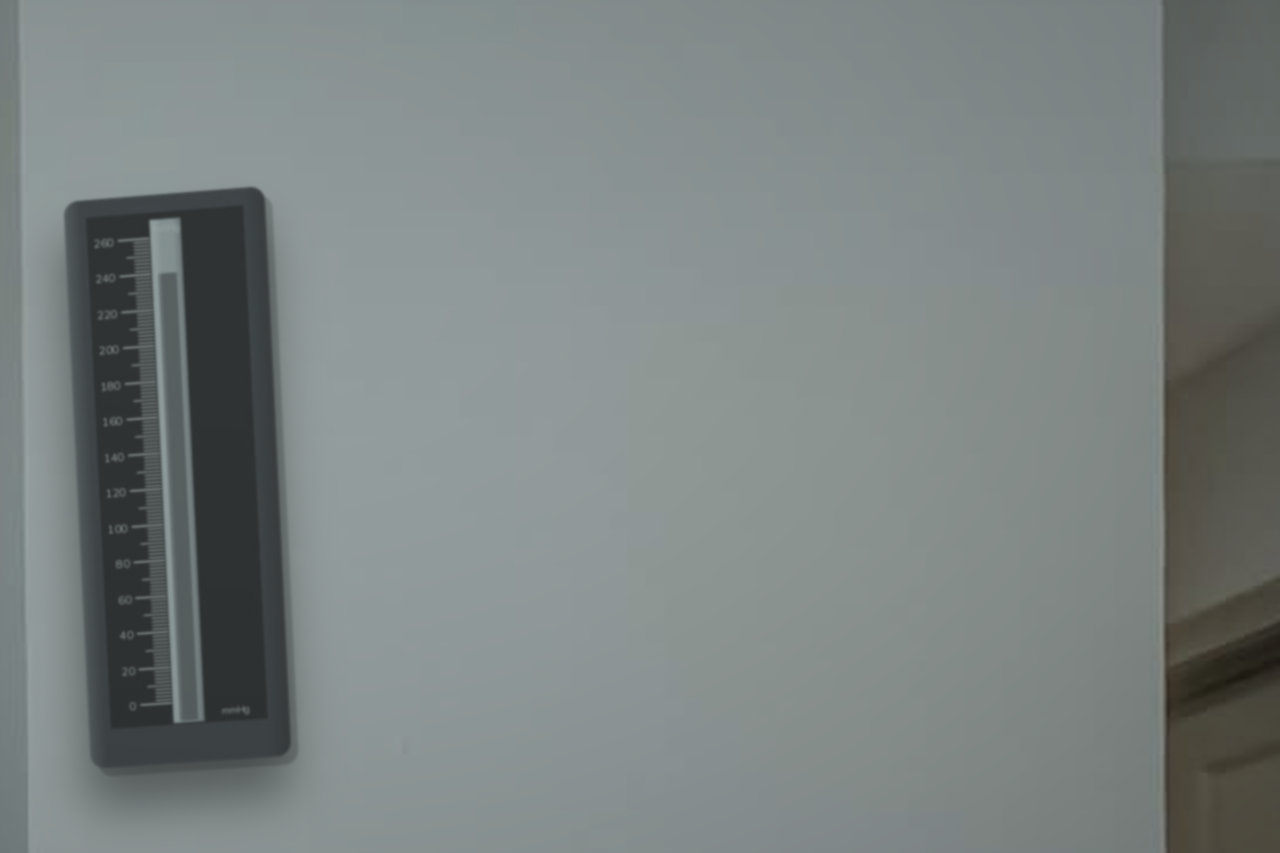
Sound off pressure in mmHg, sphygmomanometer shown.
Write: 240 mmHg
